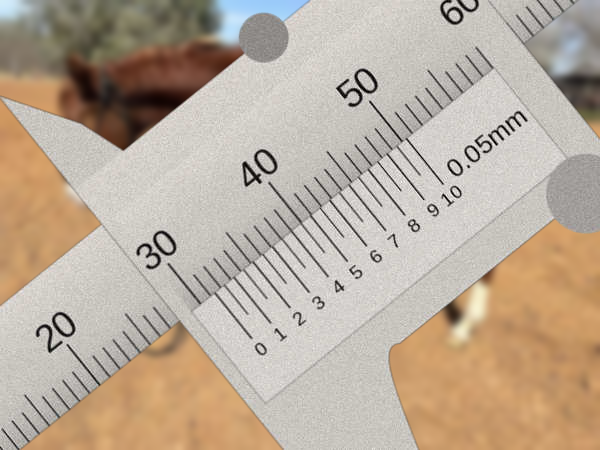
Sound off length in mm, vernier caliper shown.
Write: 31.4 mm
